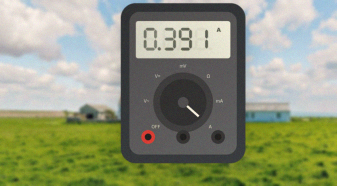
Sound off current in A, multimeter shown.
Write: 0.391 A
